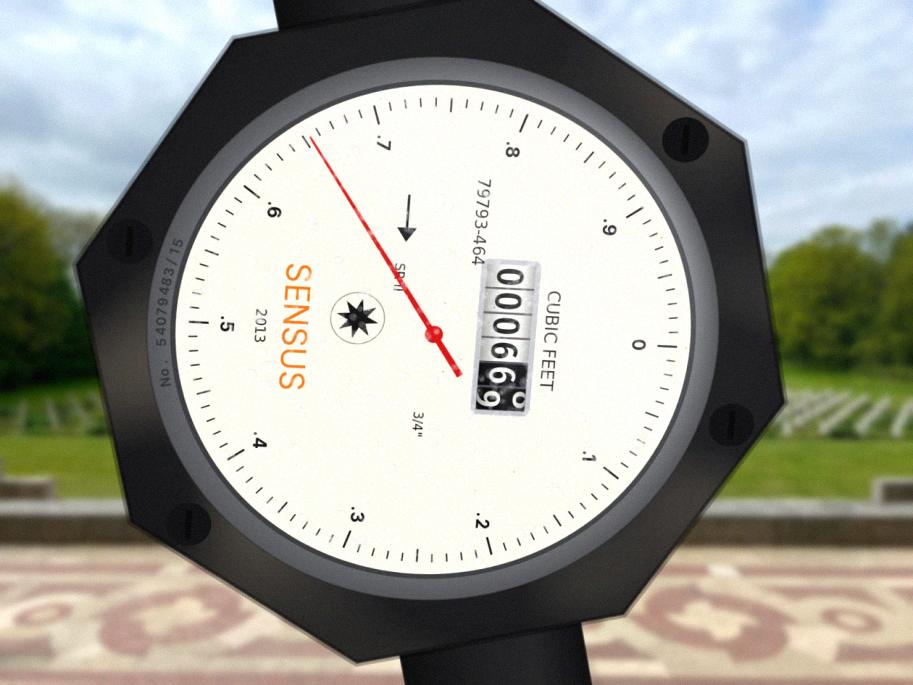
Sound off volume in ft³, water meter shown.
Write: 668.65 ft³
